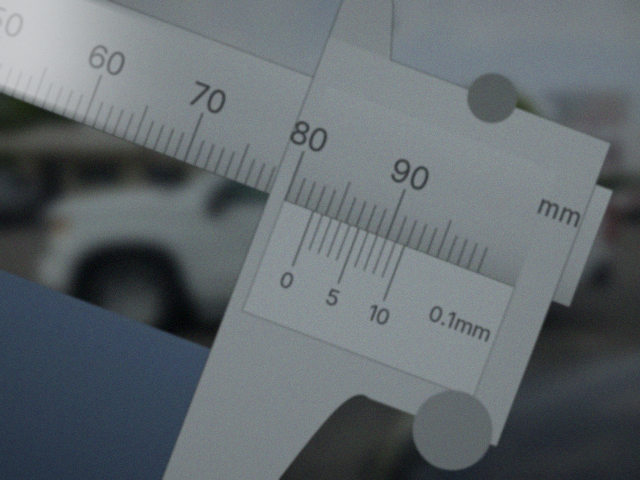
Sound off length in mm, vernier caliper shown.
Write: 82.8 mm
